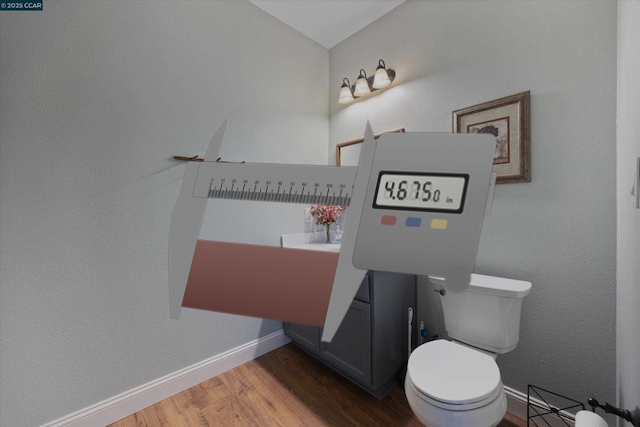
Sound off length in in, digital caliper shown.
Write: 4.6750 in
